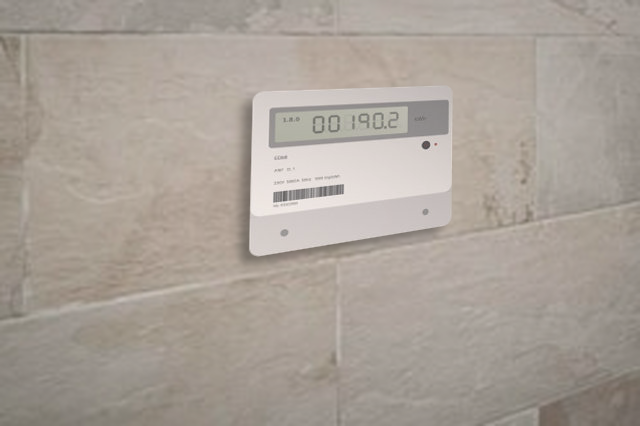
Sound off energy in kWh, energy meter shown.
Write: 190.2 kWh
